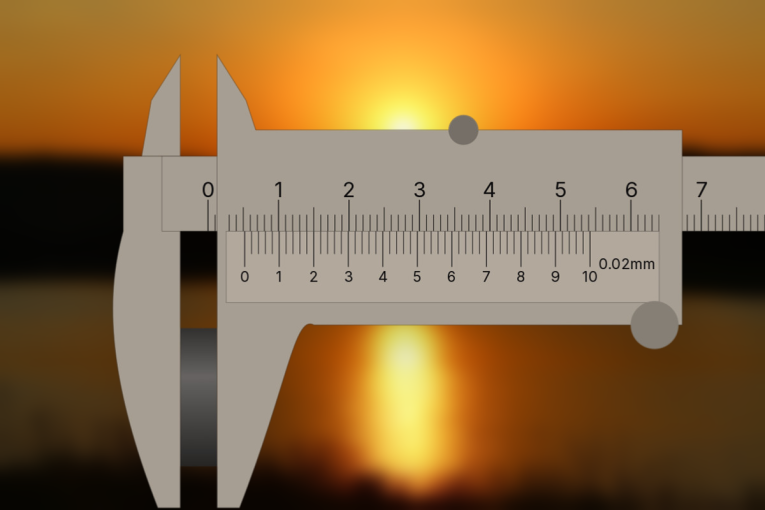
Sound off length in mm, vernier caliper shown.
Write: 5.2 mm
